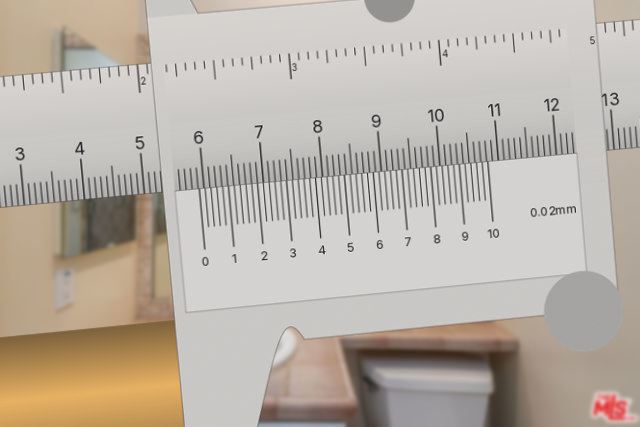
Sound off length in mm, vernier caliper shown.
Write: 59.2 mm
